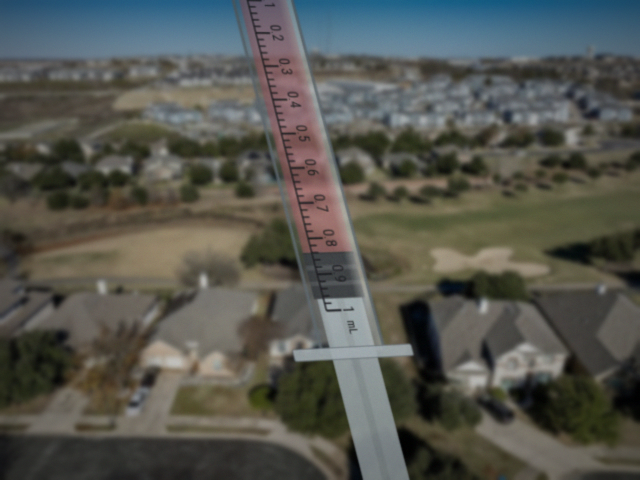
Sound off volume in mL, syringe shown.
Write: 0.84 mL
